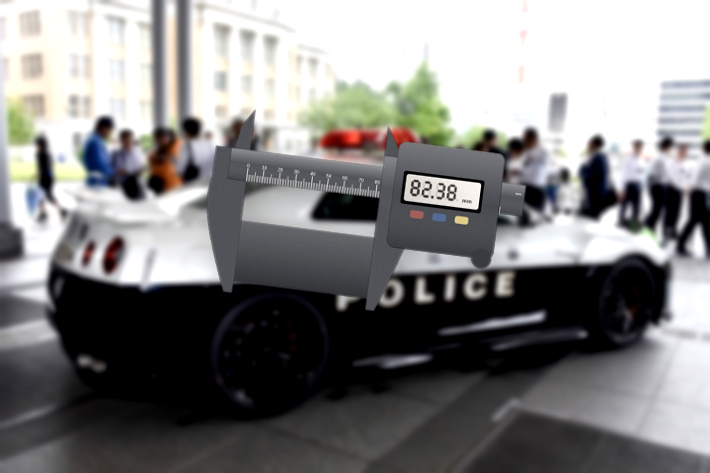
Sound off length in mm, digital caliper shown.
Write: 82.38 mm
